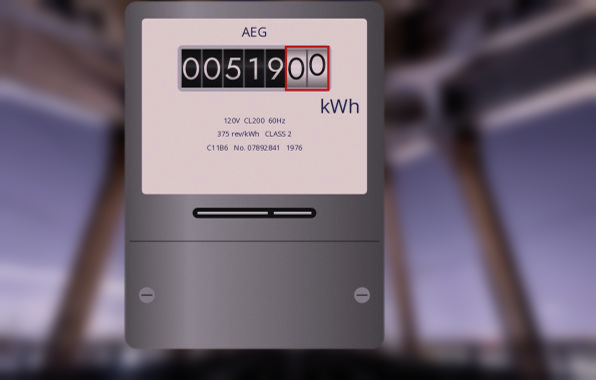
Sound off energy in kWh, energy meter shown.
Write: 519.00 kWh
